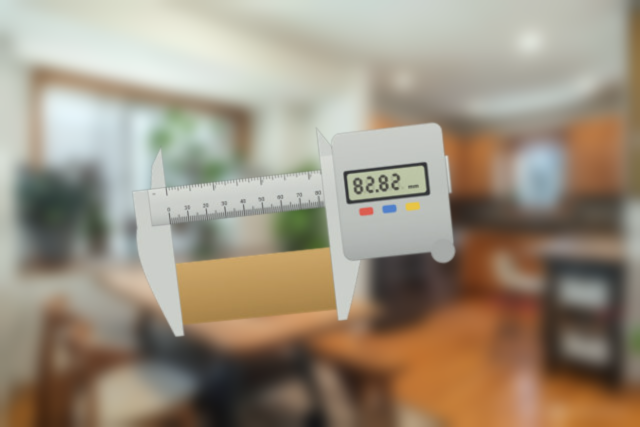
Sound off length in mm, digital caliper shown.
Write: 82.82 mm
